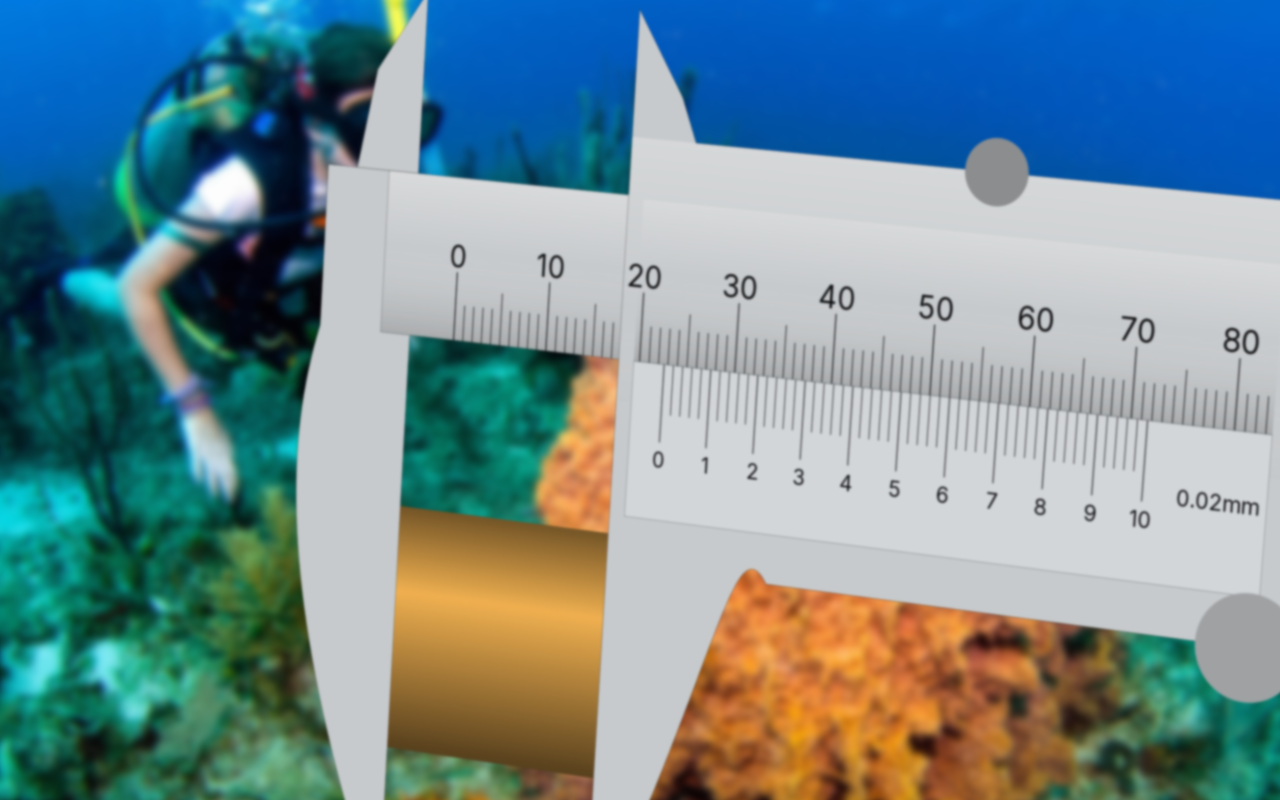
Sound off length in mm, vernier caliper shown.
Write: 22.6 mm
